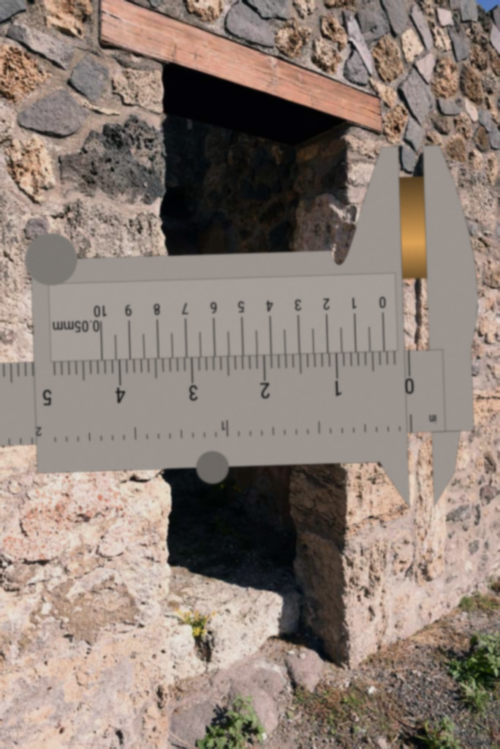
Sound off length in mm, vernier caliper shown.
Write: 3.4 mm
